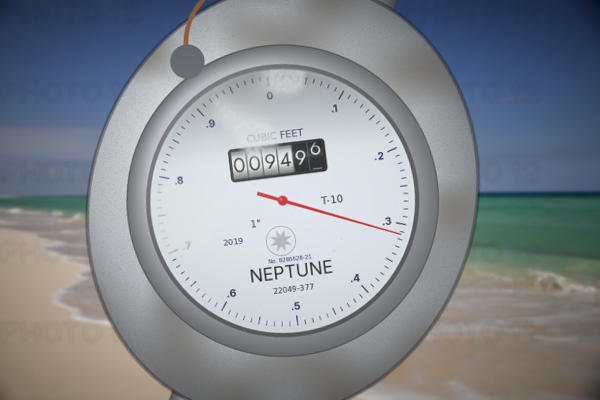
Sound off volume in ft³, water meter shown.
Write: 9496.31 ft³
